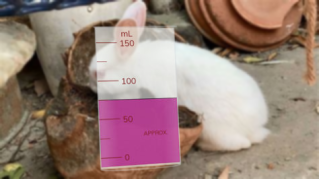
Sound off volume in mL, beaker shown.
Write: 75 mL
